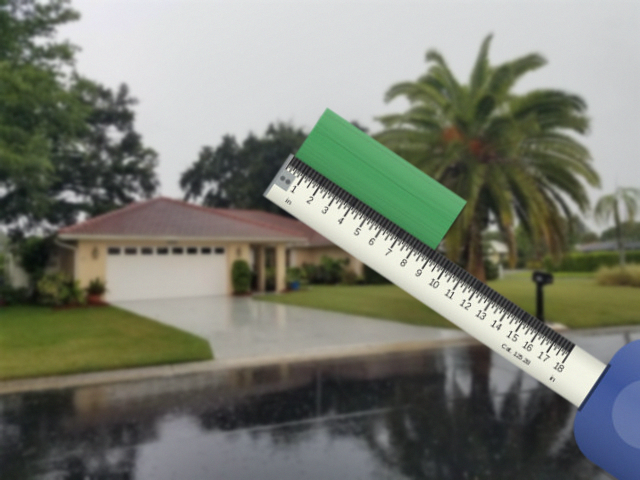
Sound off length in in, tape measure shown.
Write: 9 in
